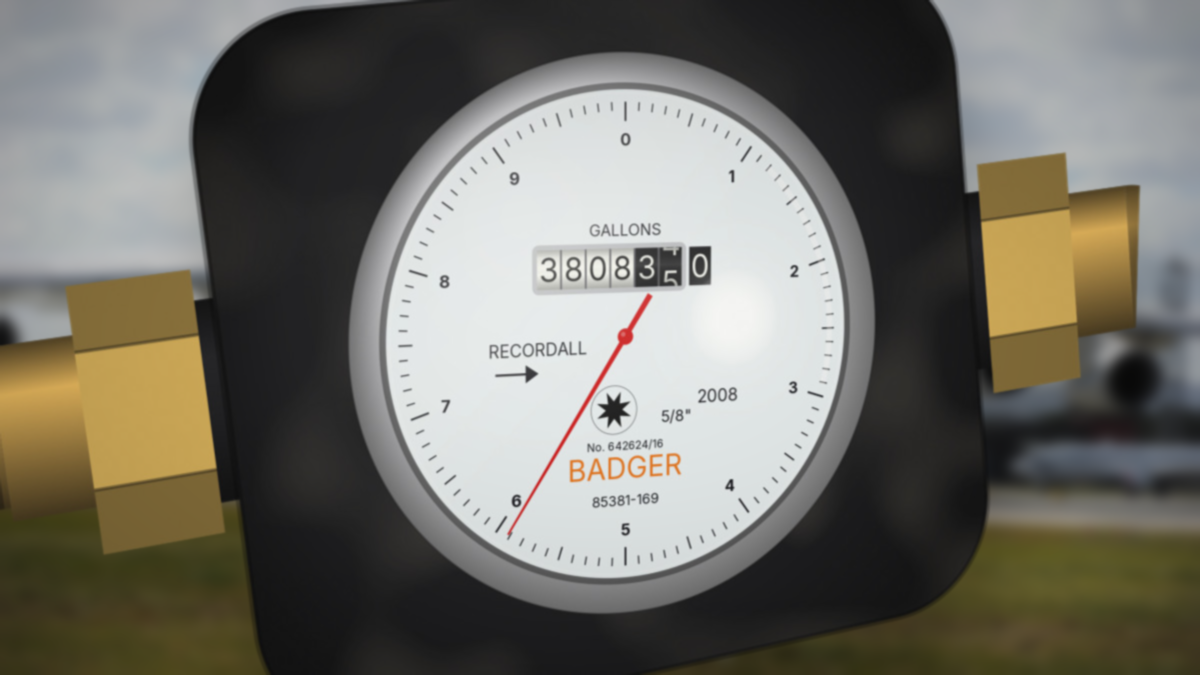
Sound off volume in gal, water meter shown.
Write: 3808345.9 gal
